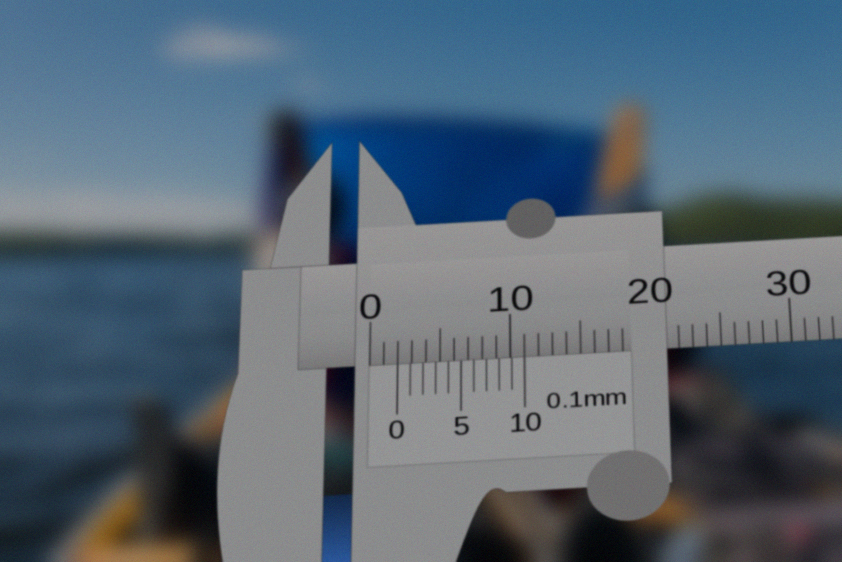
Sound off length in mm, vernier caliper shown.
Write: 2.0 mm
